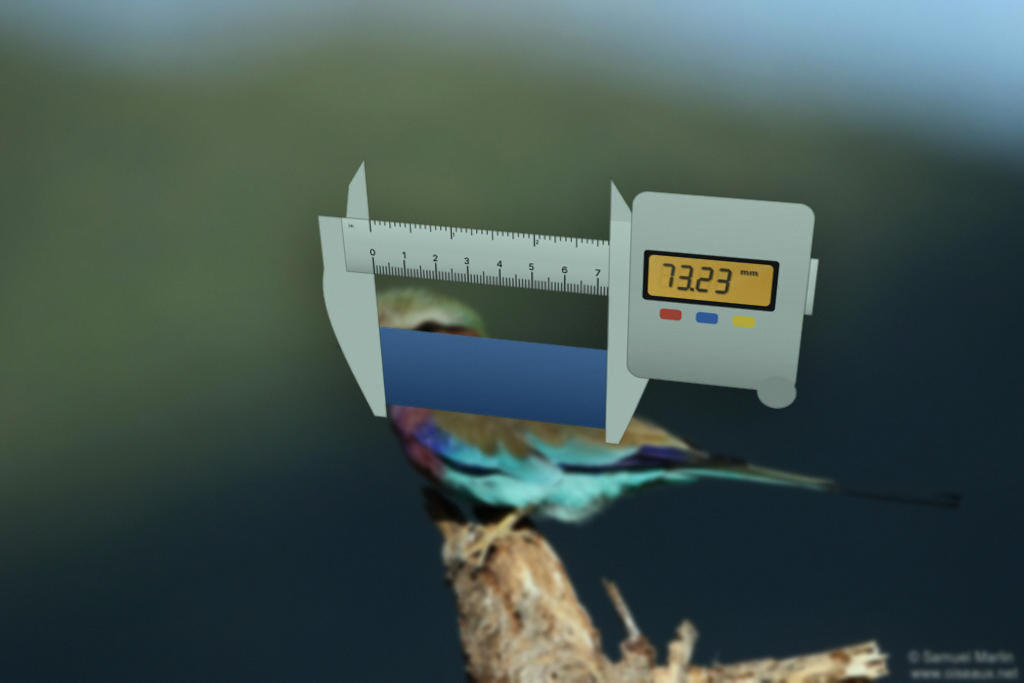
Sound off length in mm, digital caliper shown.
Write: 73.23 mm
